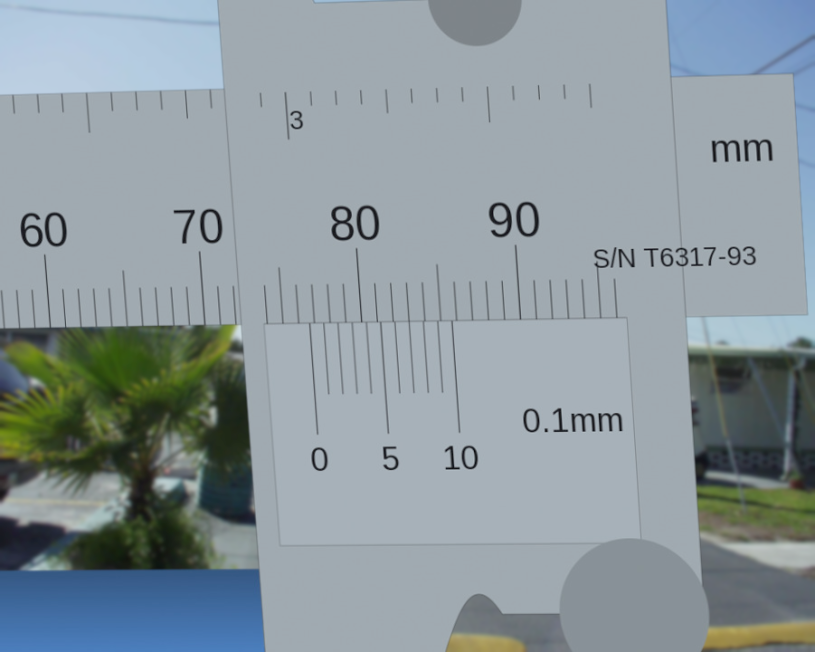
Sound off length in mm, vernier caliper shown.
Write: 76.7 mm
